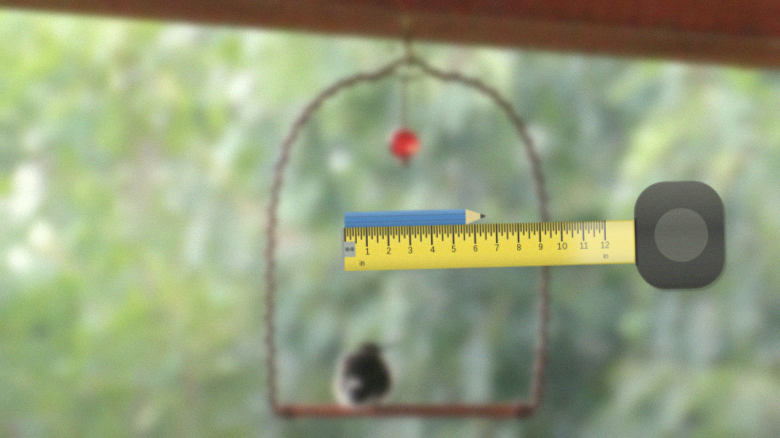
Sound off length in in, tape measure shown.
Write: 6.5 in
